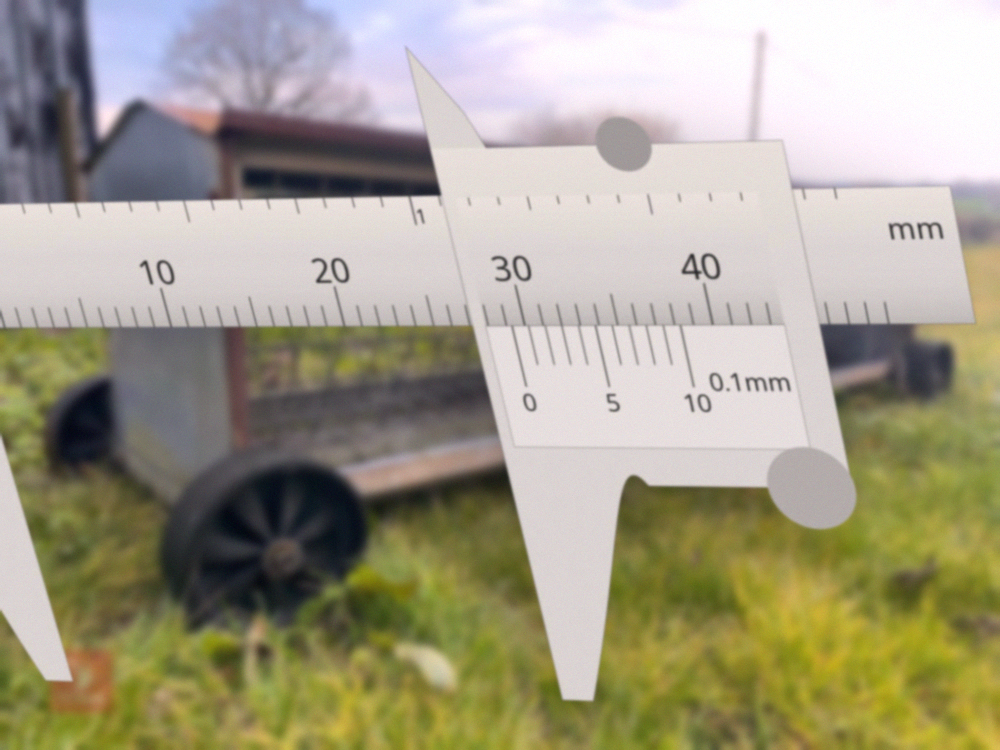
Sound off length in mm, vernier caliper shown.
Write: 29.3 mm
